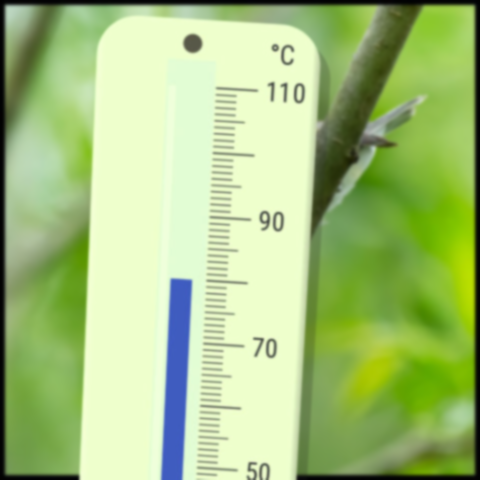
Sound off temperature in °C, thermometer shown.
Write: 80 °C
